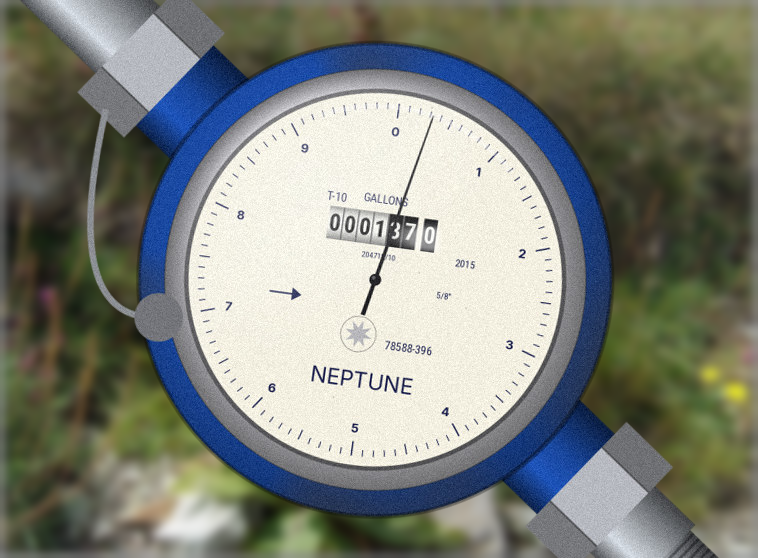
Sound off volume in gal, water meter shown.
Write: 1370.3 gal
